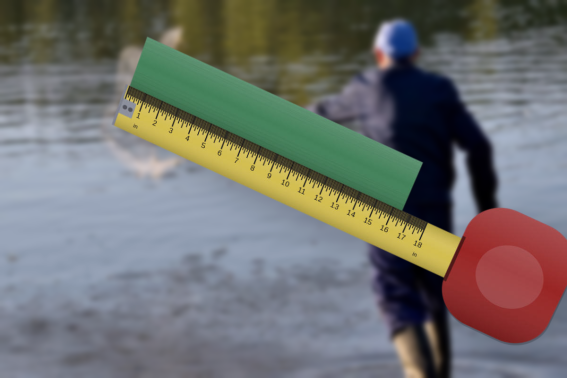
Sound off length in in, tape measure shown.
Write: 16.5 in
